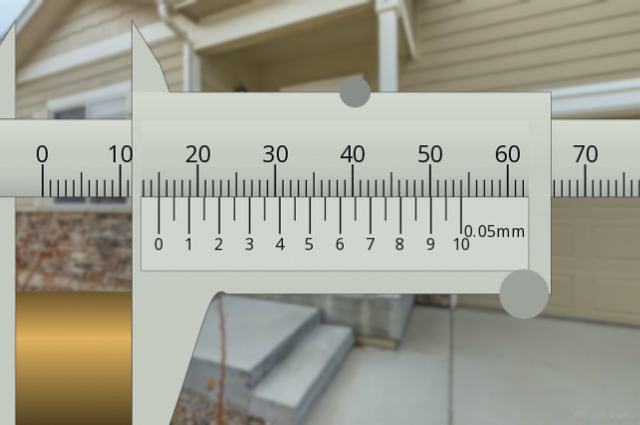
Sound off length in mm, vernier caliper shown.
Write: 15.0 mm
